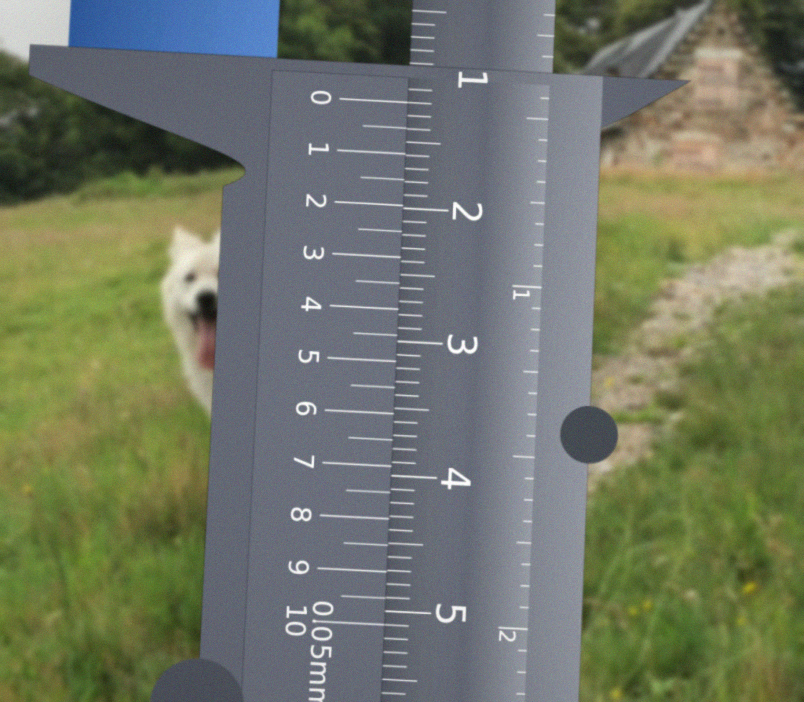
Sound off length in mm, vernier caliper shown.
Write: 12.0 mm
